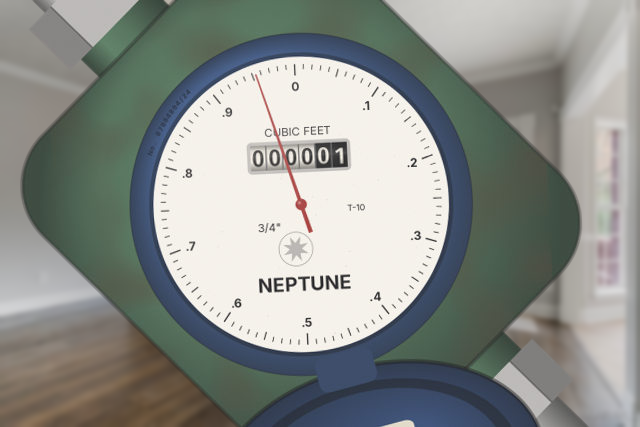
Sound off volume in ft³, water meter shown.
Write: 0.95 ft³
